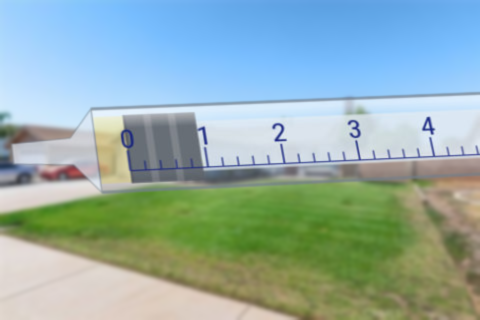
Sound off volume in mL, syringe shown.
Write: 0 mL
